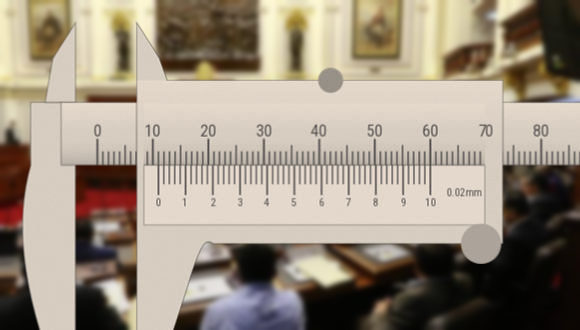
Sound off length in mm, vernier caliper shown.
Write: 11.0 mm
